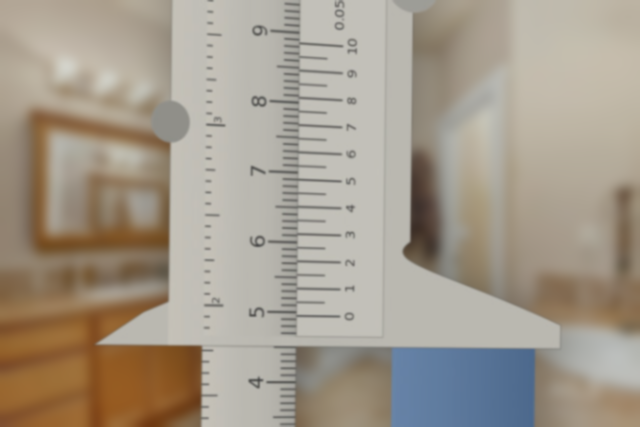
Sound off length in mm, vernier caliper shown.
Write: 49.5 mm
